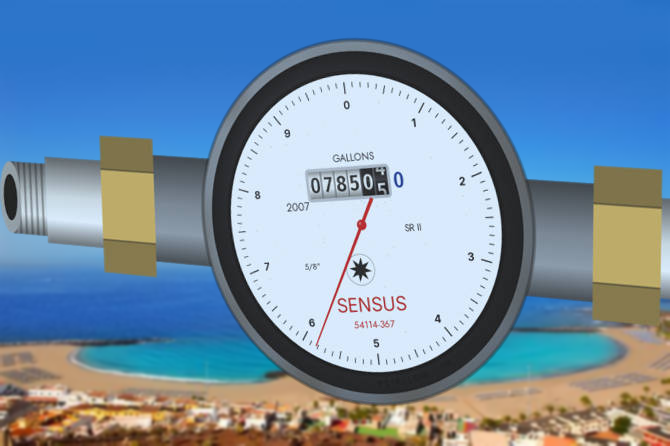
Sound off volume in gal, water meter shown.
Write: 785045.8 gal
